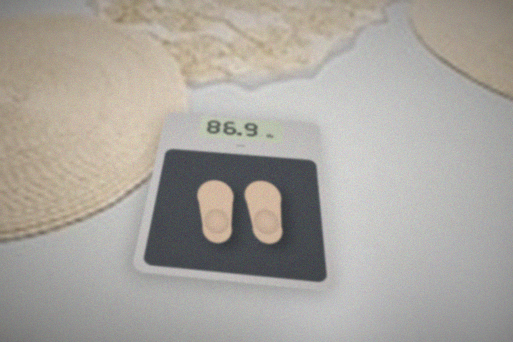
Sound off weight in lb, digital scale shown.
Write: 86.9 lb
